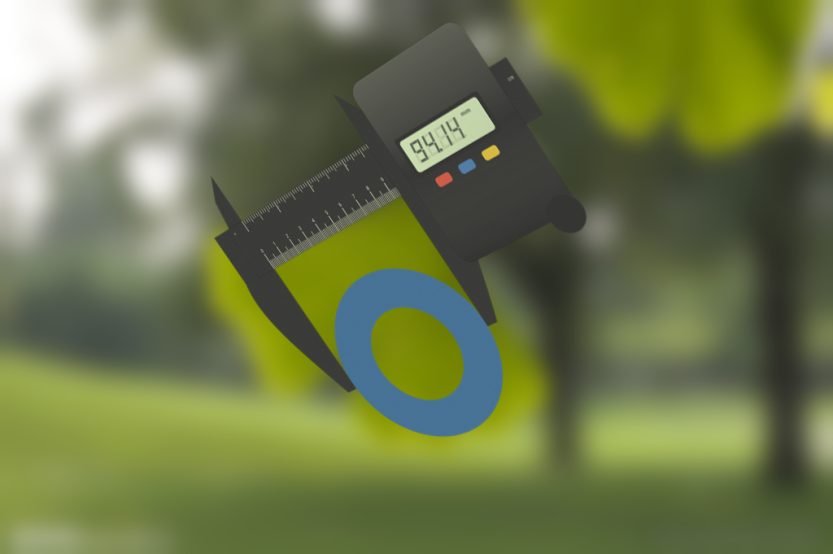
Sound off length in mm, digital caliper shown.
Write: 94.14 mm
